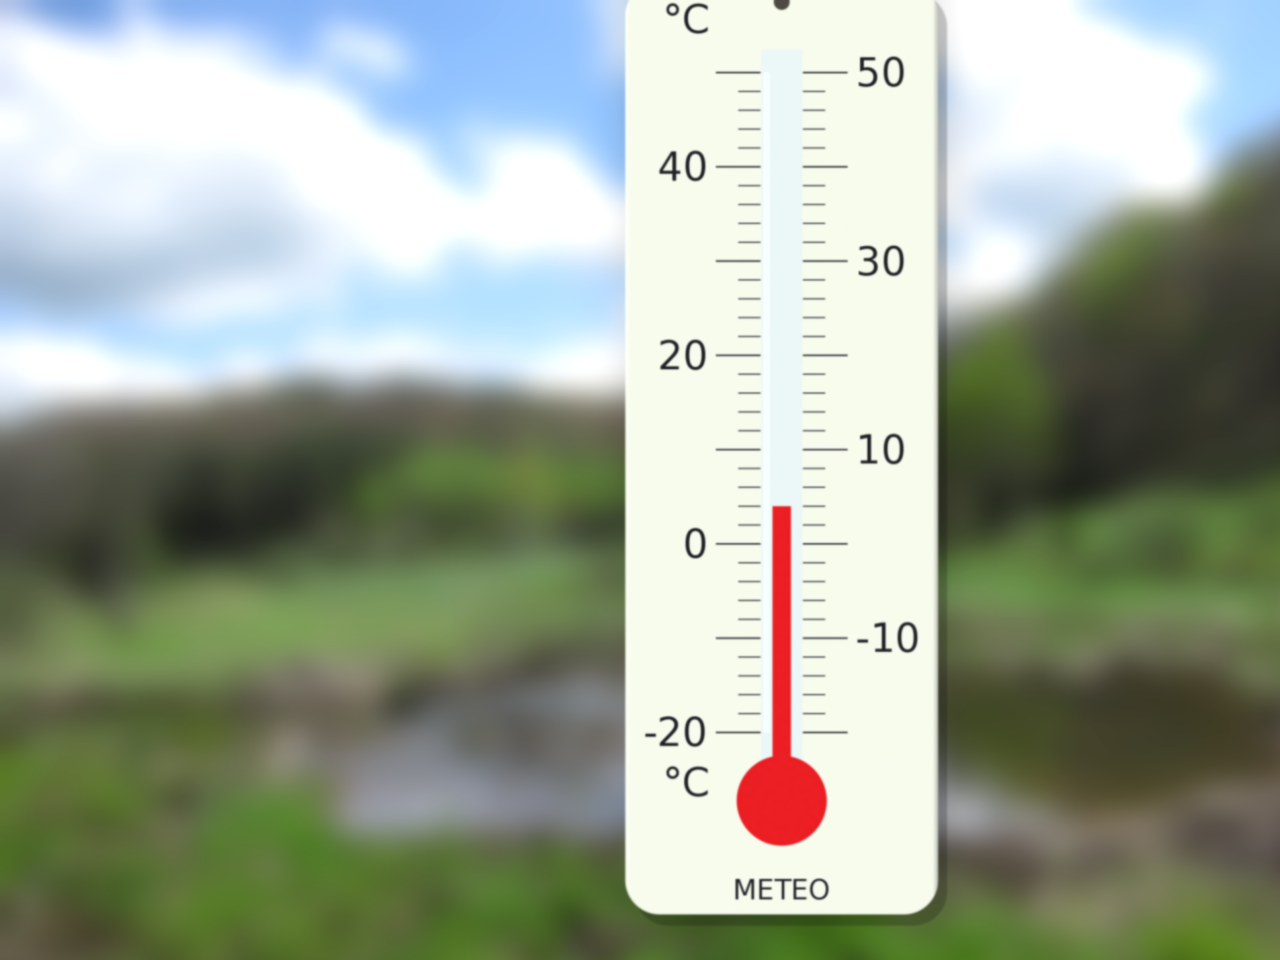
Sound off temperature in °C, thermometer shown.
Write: 4 °C
